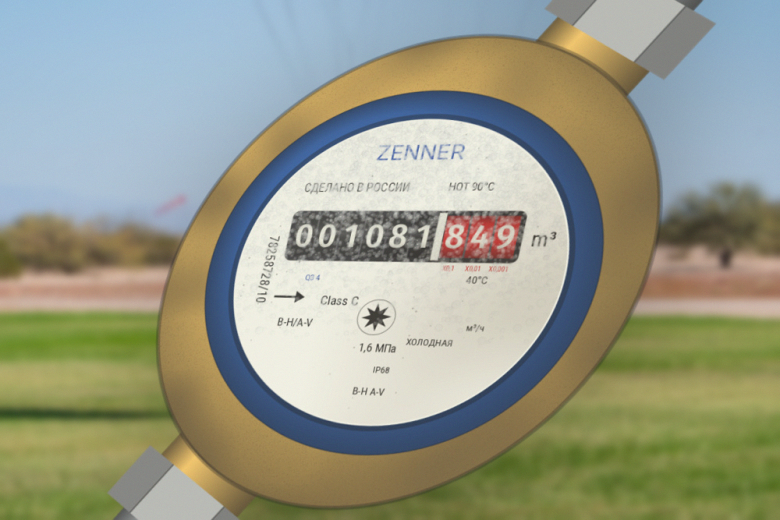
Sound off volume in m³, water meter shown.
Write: 1081.849 m³
